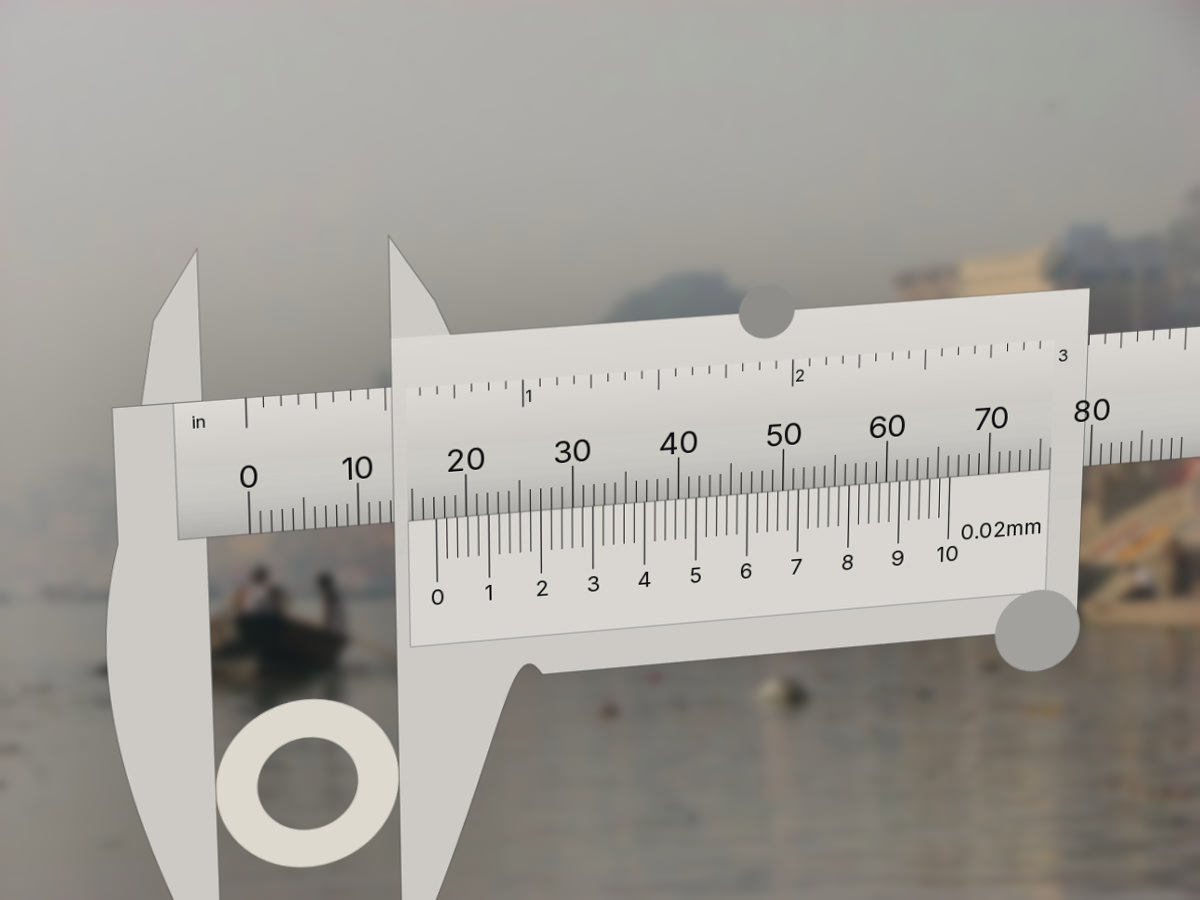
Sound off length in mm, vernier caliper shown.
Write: 17.2 mm
